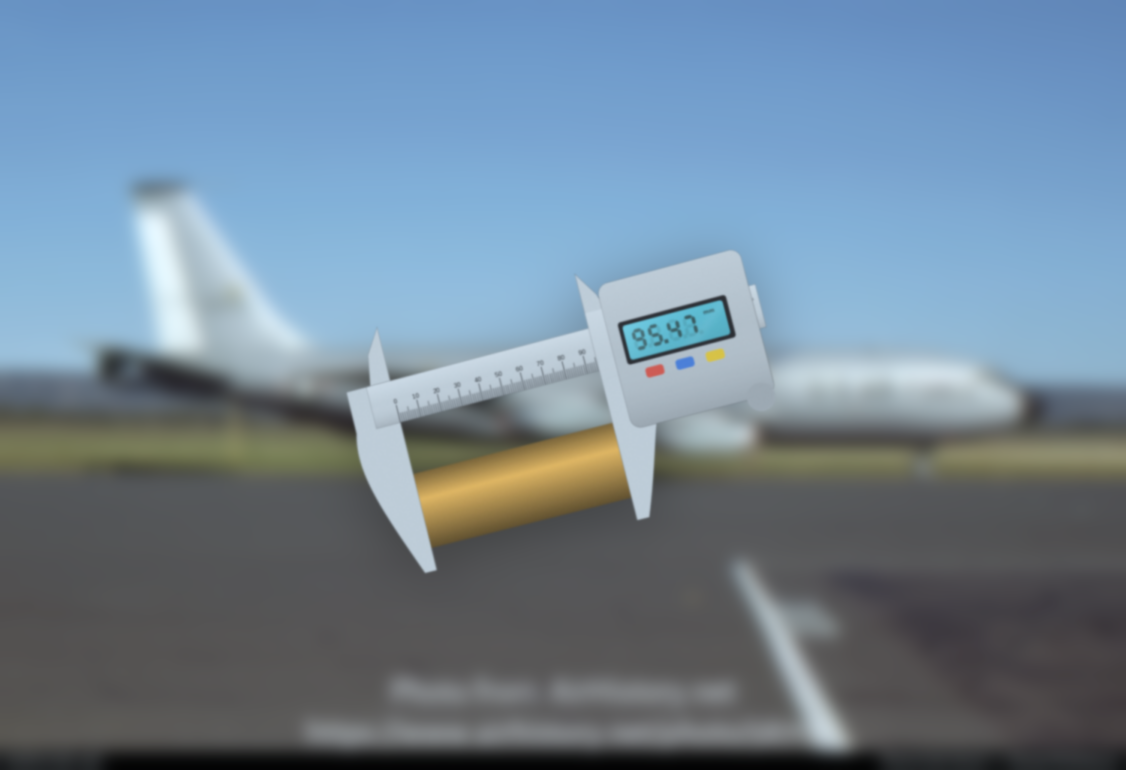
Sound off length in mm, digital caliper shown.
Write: 95.47 mm
